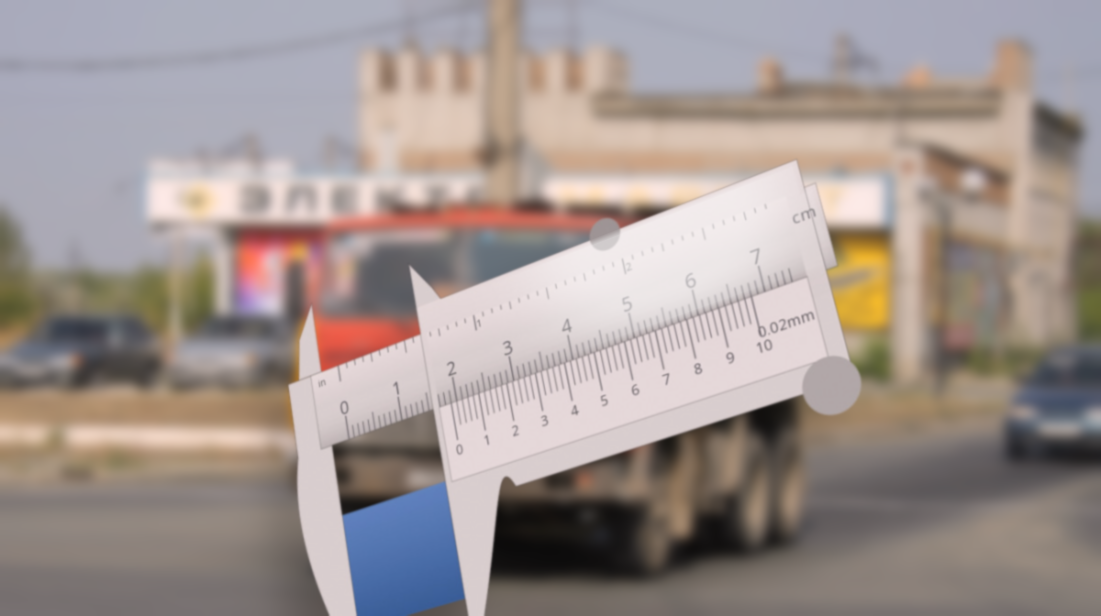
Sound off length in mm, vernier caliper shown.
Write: 19.0 mm
